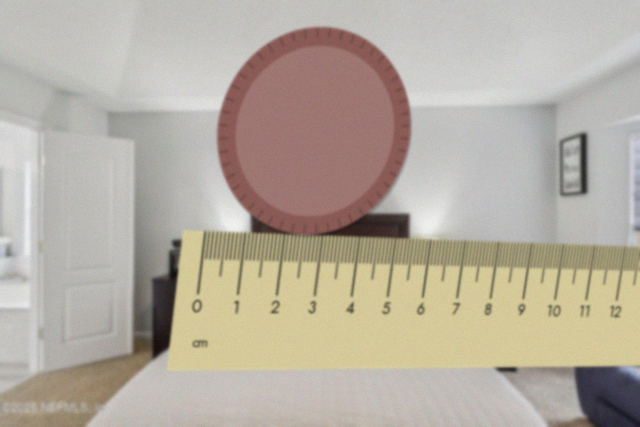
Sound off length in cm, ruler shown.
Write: 5 cm
